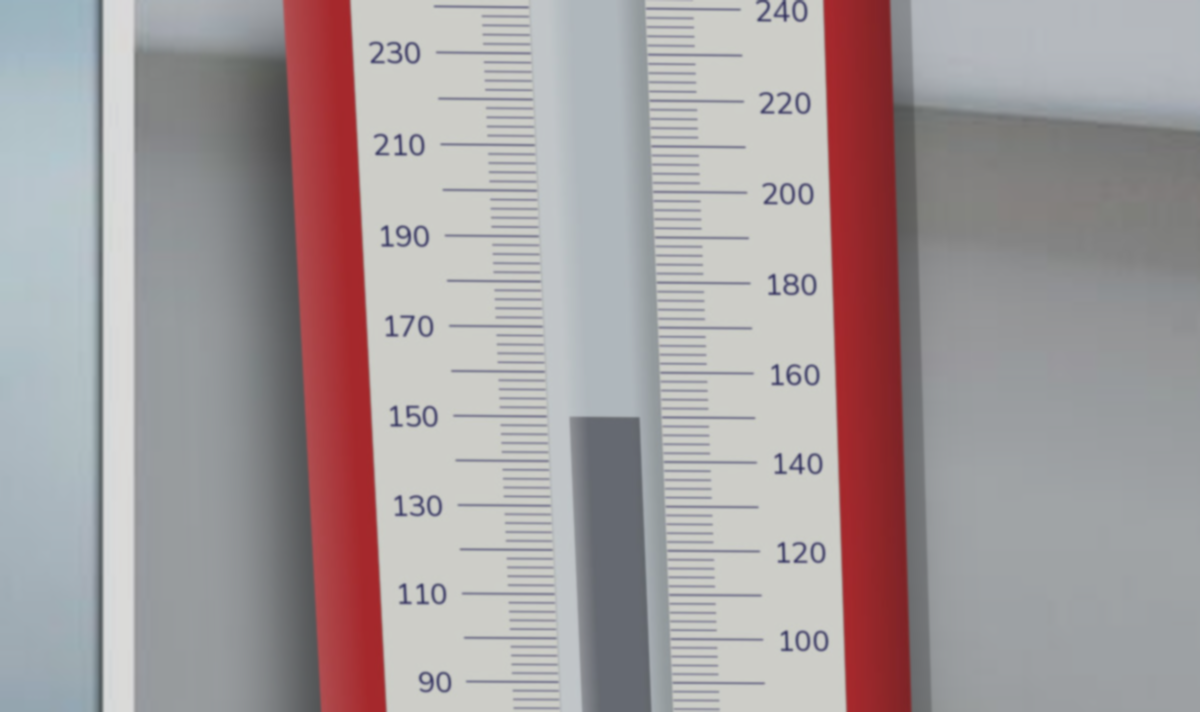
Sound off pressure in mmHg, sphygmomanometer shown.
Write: 150 mmHg
